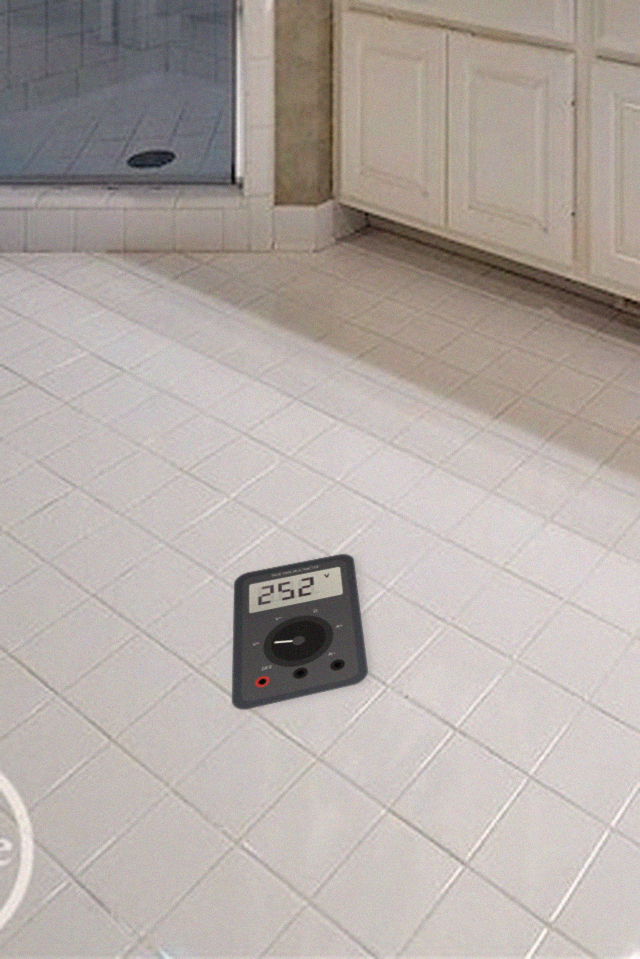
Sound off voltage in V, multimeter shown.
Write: 252 V
